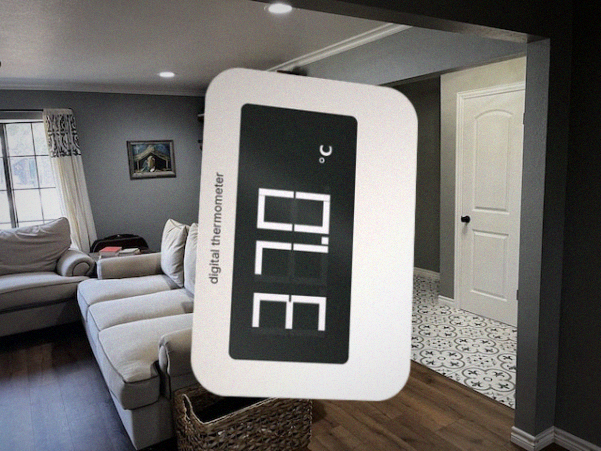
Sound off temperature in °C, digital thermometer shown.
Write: 37.0 °C
